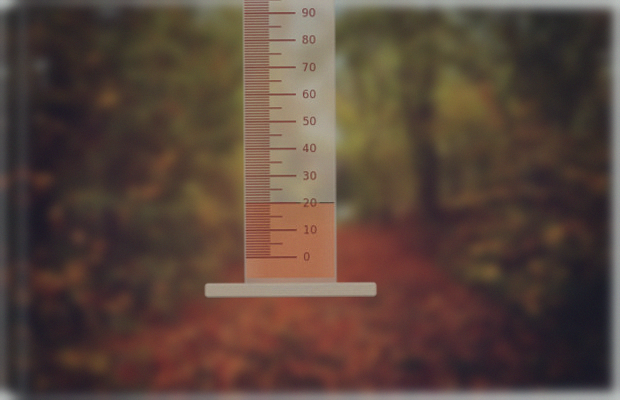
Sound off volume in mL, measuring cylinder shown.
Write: 20 mL
